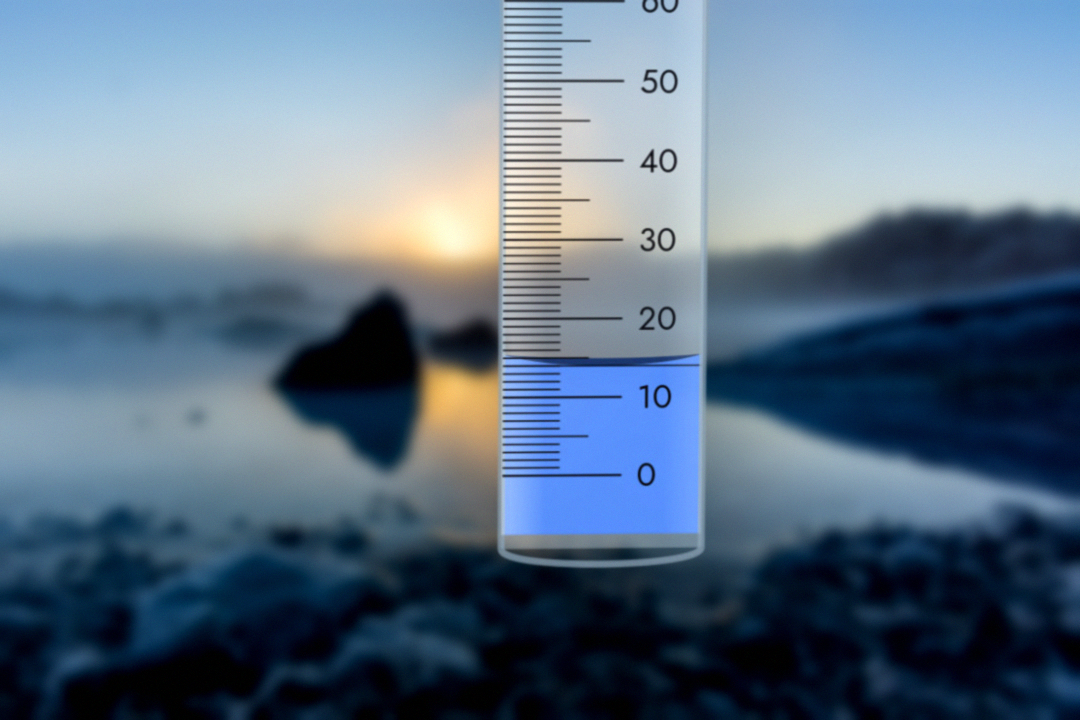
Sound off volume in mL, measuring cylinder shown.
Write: 14 mL
